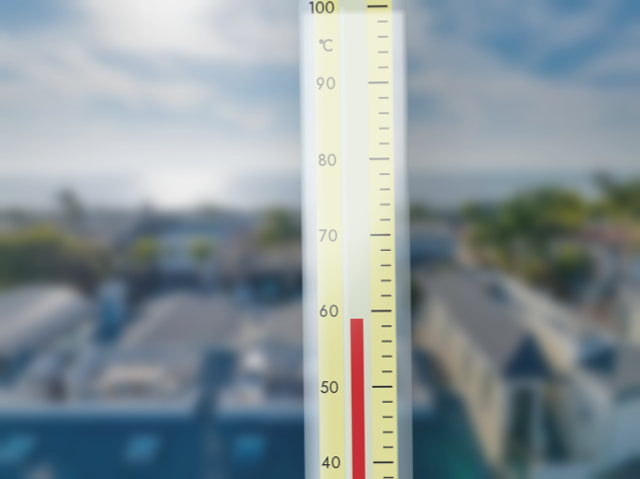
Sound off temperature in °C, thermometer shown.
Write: 59 °C
